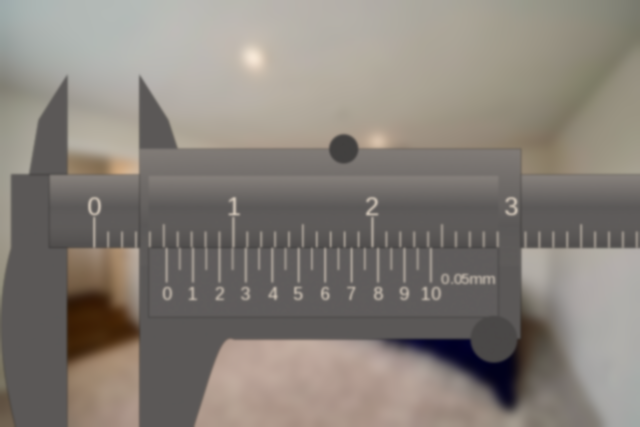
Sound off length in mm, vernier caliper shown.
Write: 5.2 mm
